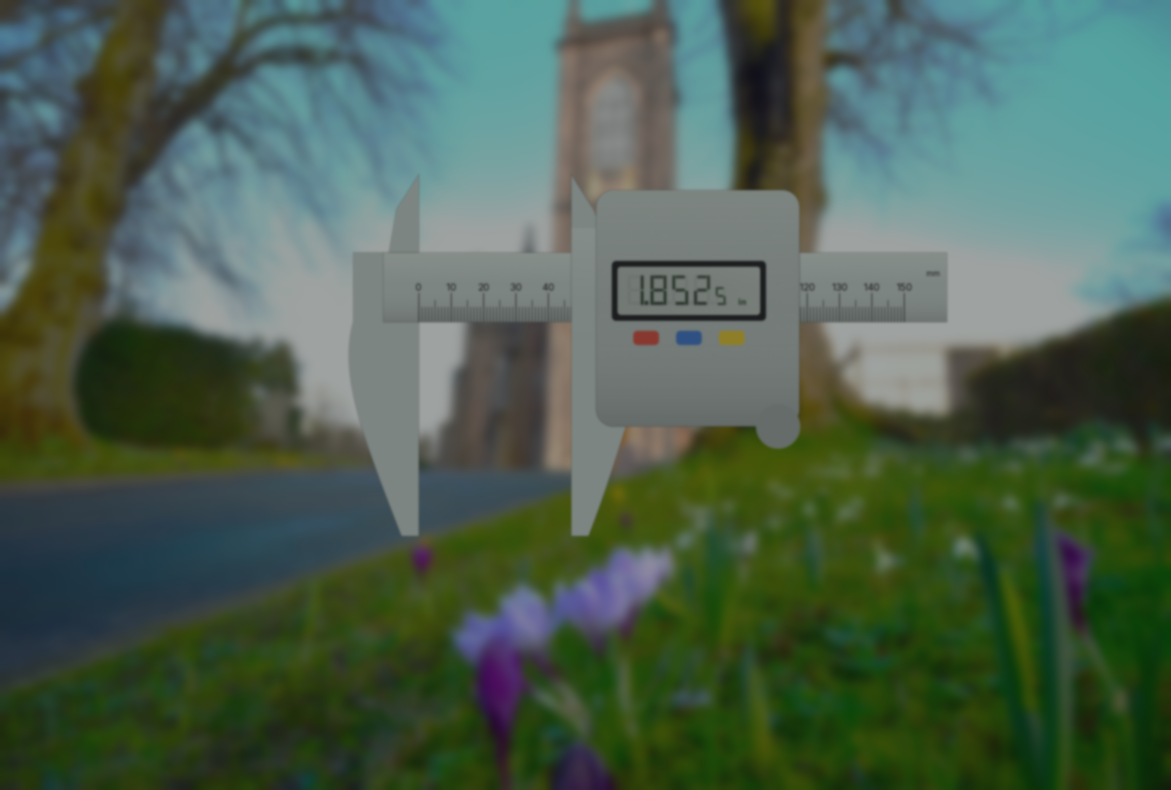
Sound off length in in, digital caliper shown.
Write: 1.8525 in
